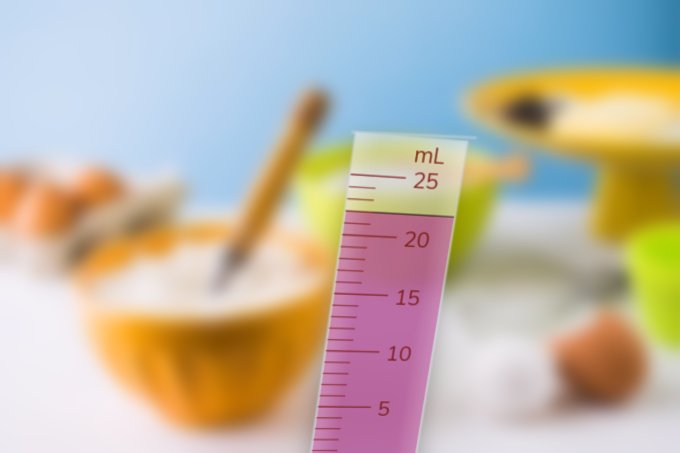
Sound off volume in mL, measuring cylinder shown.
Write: 22 mL
